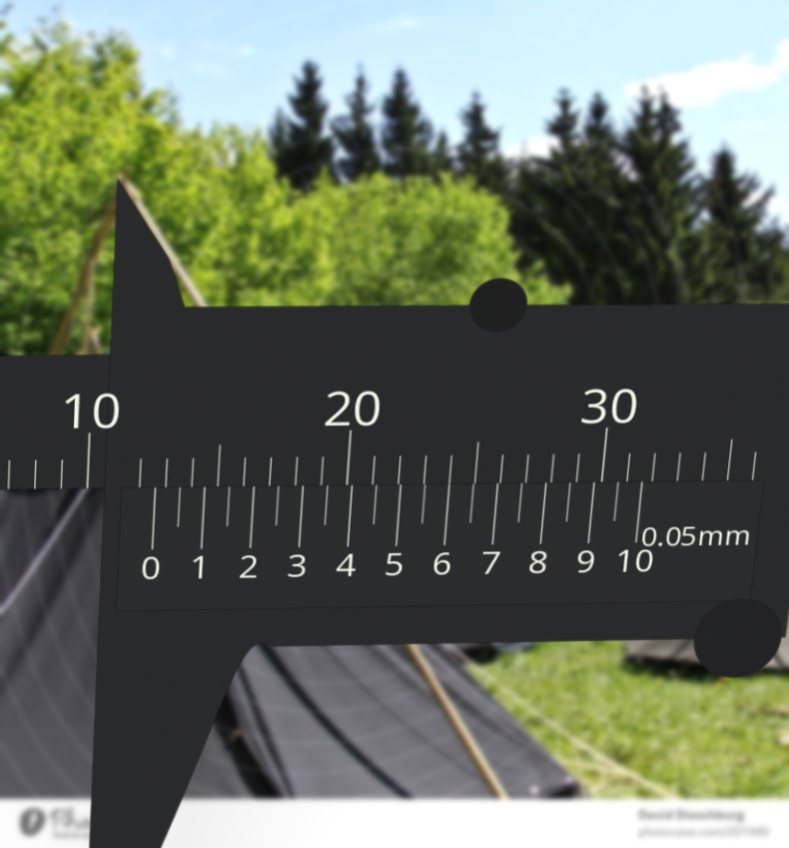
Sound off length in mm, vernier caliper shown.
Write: 12.60 mm
